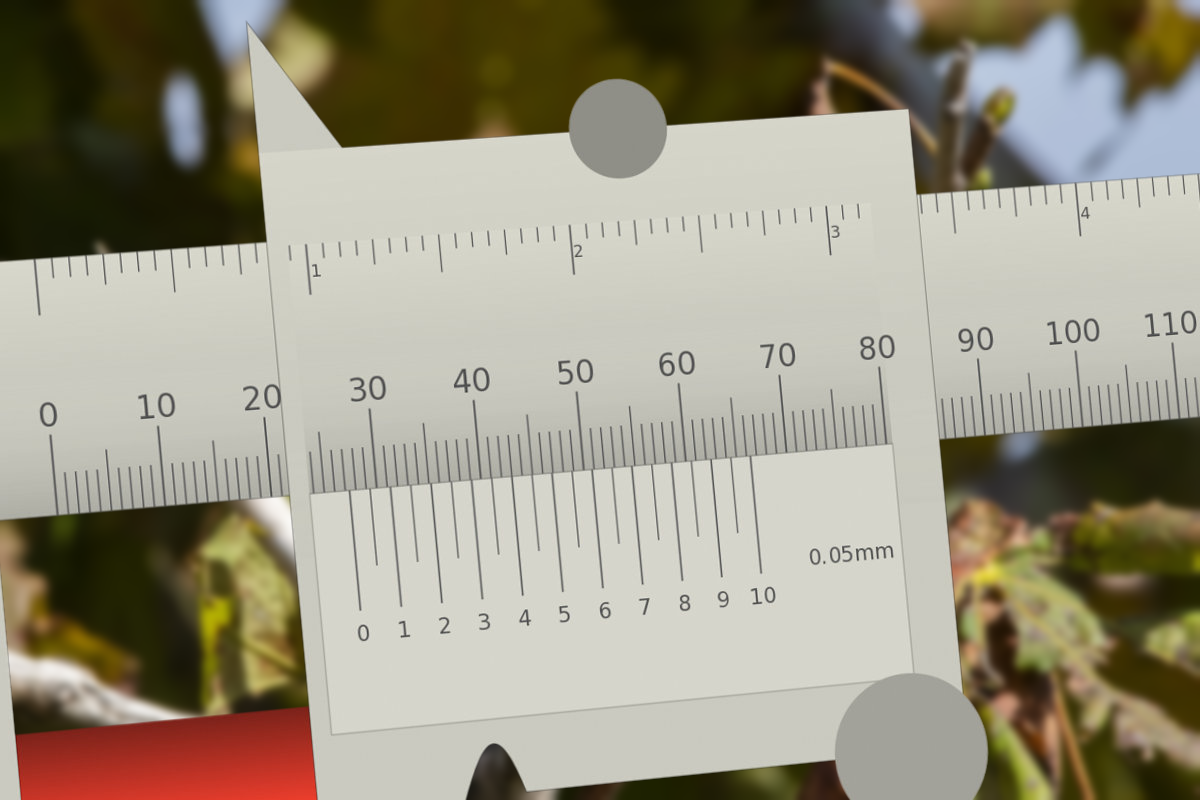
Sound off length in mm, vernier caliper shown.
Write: 27.4 mm
